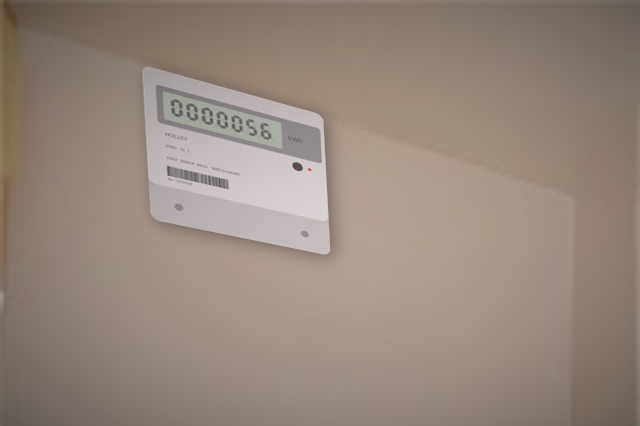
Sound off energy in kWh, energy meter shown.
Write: 56 kWh
